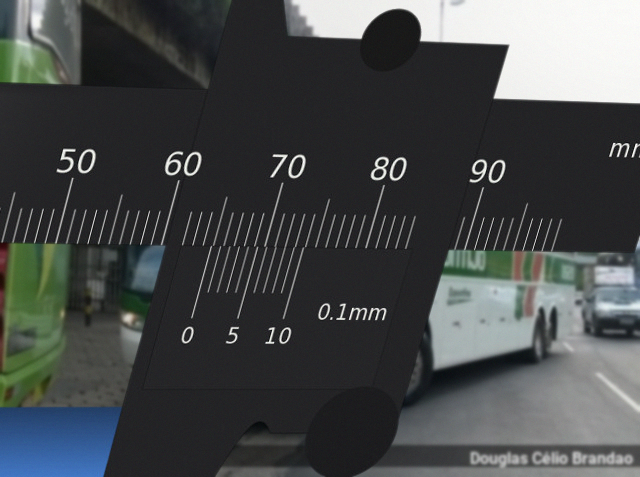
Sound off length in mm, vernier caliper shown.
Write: 64.8 mm
